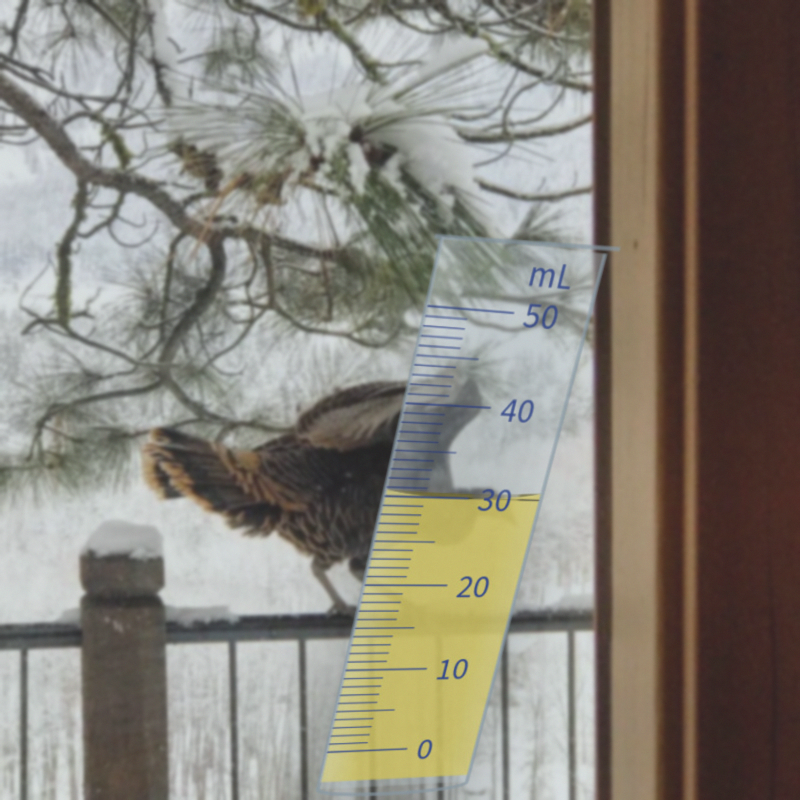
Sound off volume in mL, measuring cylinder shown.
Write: 30 mL
